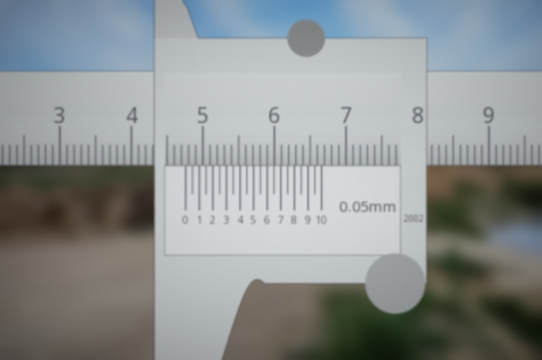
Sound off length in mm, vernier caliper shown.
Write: 47.6 mm
